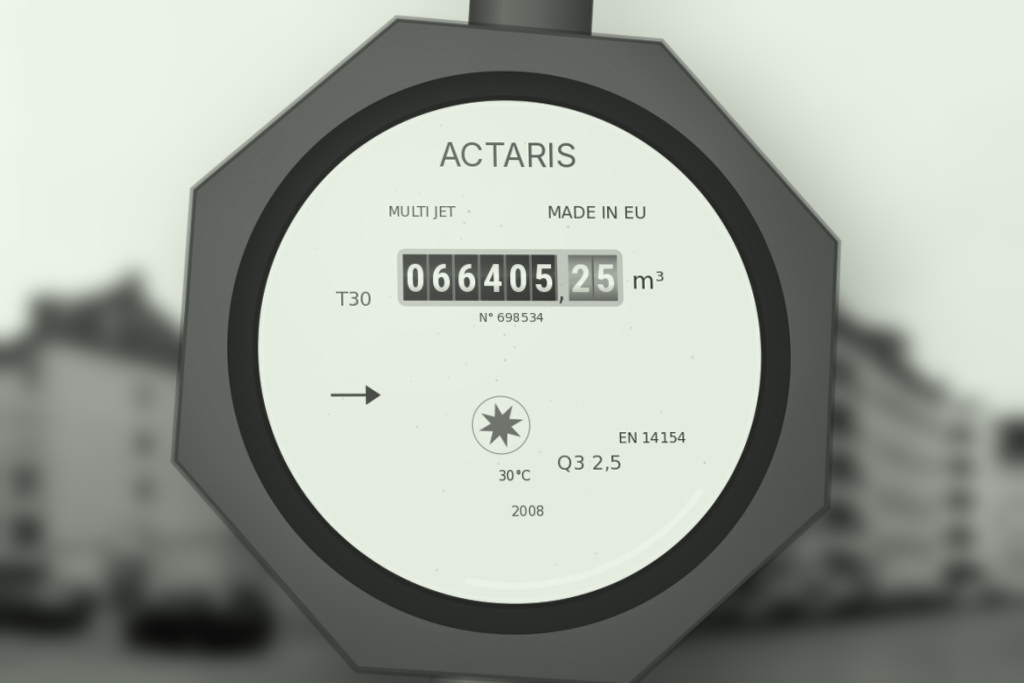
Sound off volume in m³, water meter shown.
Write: 66405.25 m³
